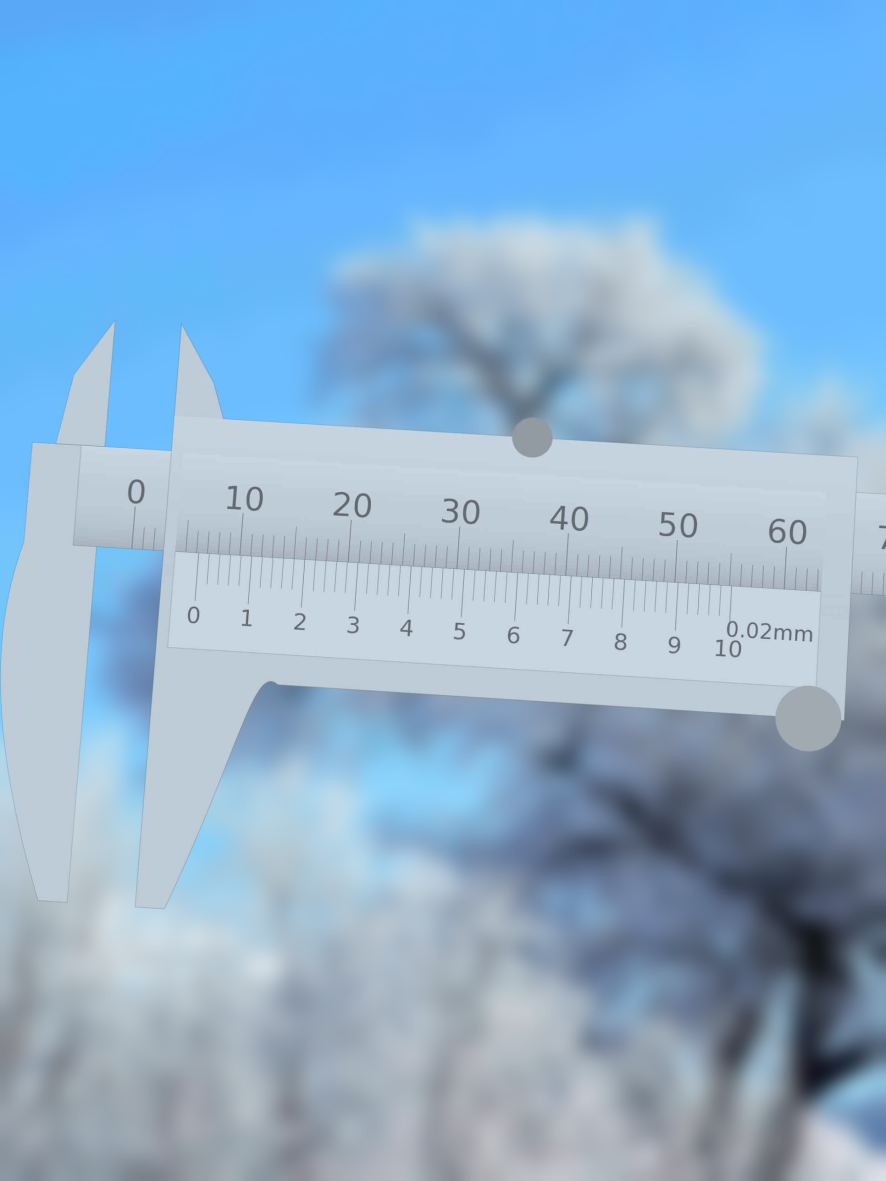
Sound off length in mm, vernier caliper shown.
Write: 6.2 mm
